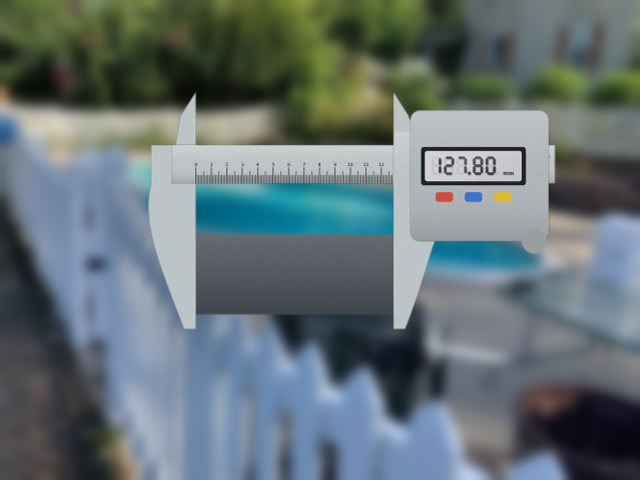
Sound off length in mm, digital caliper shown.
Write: 127.80 mm
